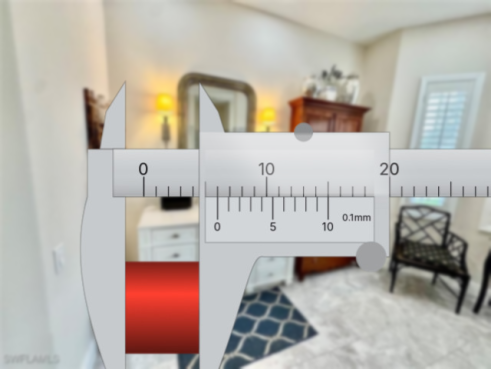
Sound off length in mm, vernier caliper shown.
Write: 6.0 mm
